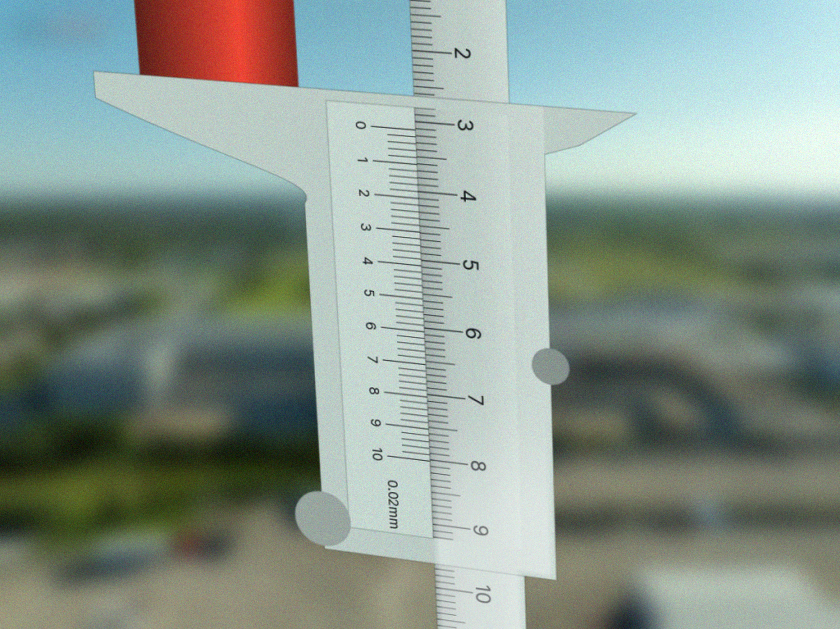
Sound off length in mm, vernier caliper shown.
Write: 31.2 mm
